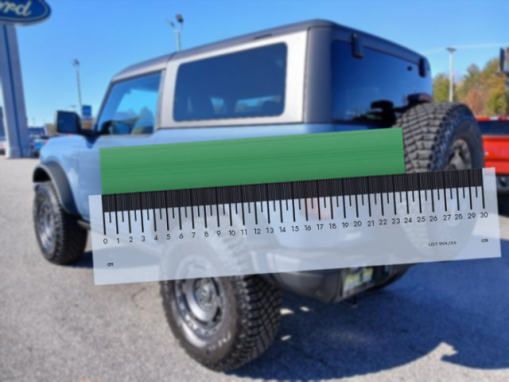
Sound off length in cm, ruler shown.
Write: 24 cm
